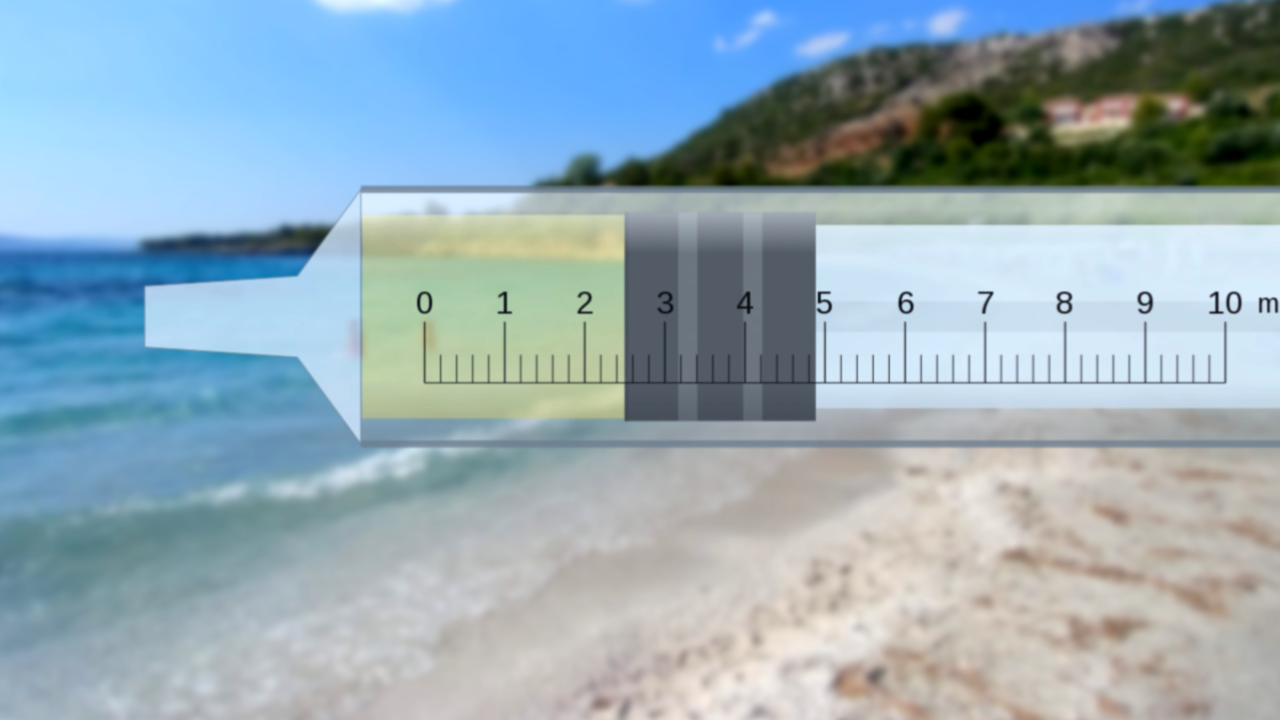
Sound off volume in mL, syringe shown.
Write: 2.5 mL
